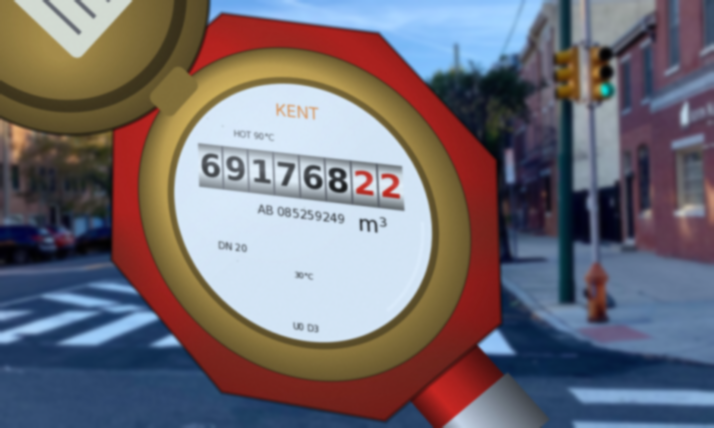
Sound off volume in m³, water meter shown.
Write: 691768.22 m³
